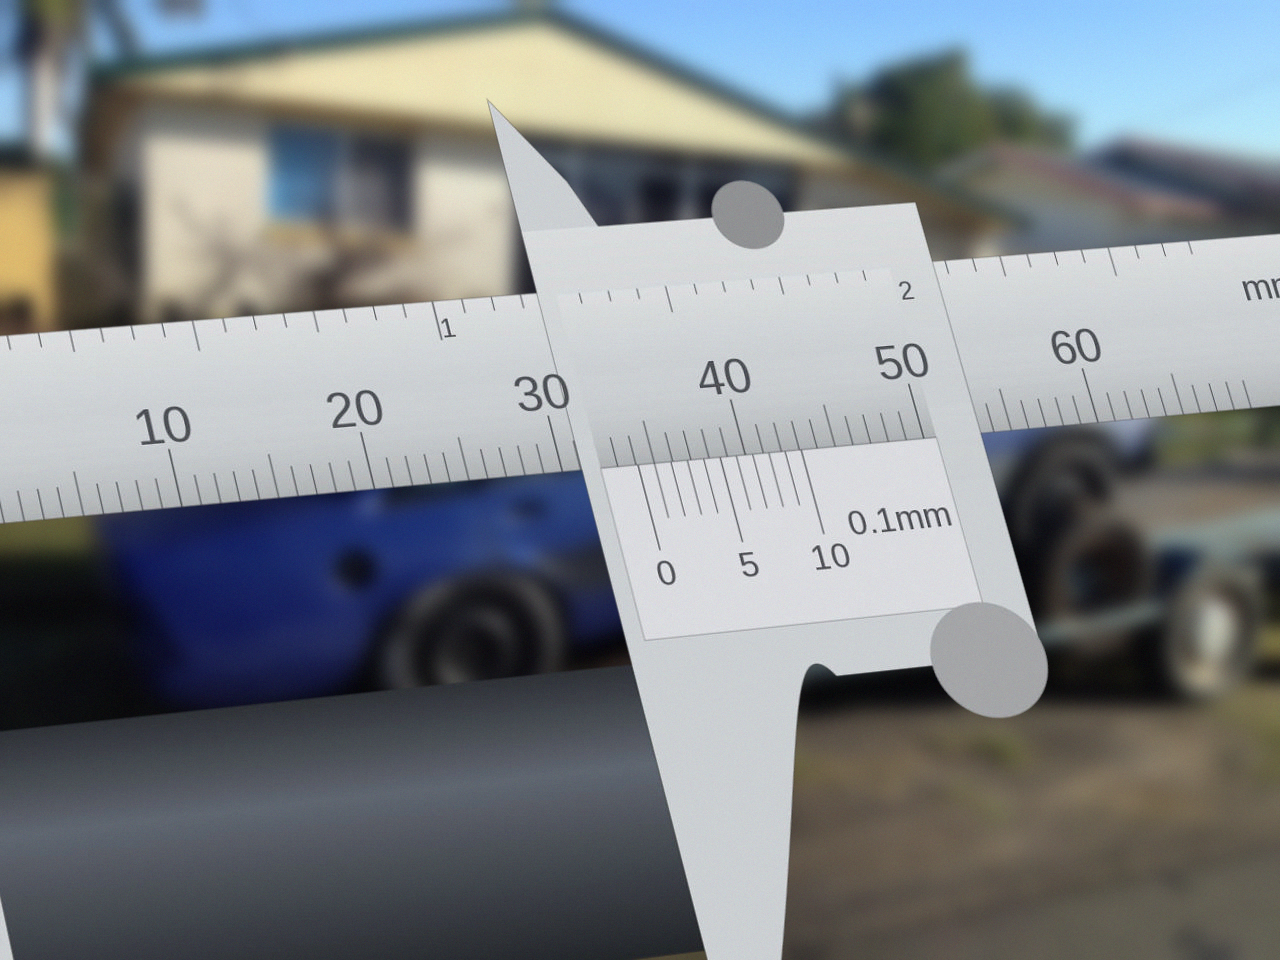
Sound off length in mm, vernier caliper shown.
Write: 34.1 mm
